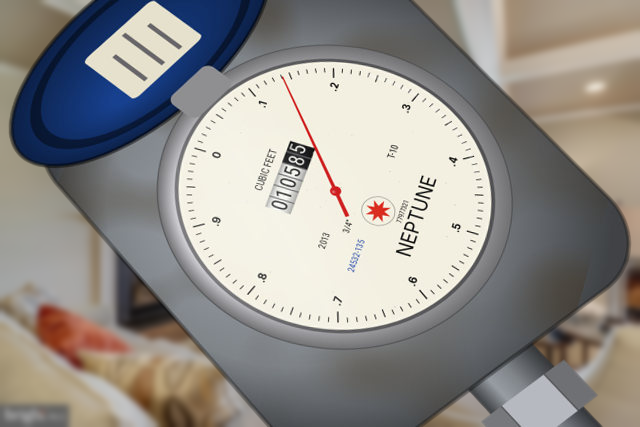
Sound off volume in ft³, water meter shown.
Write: 10585.14 ft³
